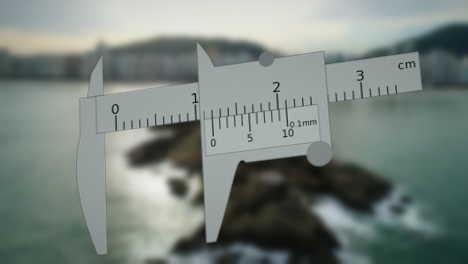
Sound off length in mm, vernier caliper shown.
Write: 12.0 mm
